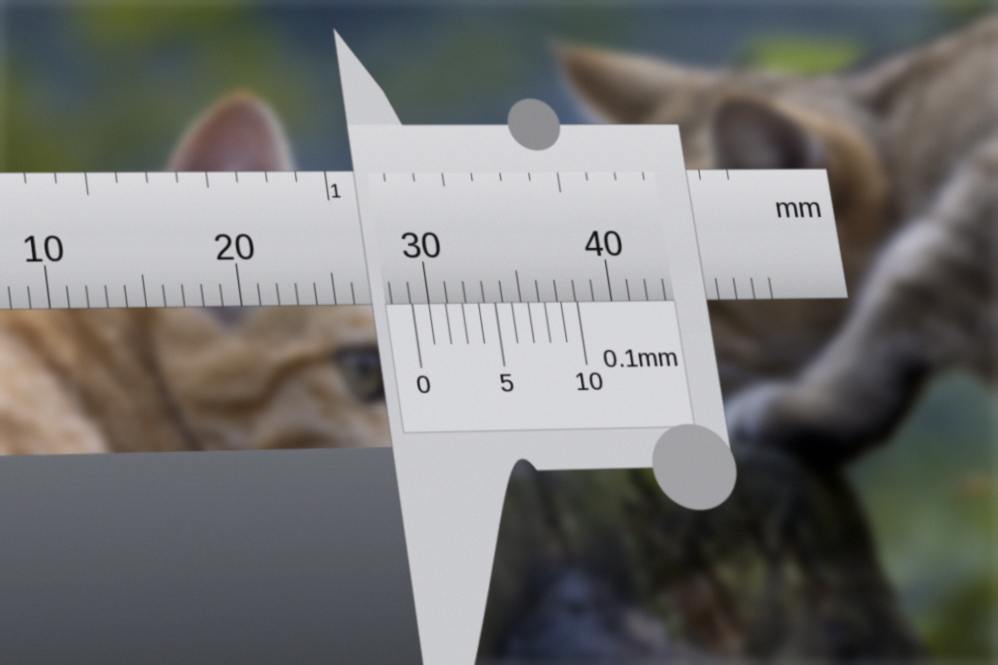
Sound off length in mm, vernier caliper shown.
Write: 29.1 mm
